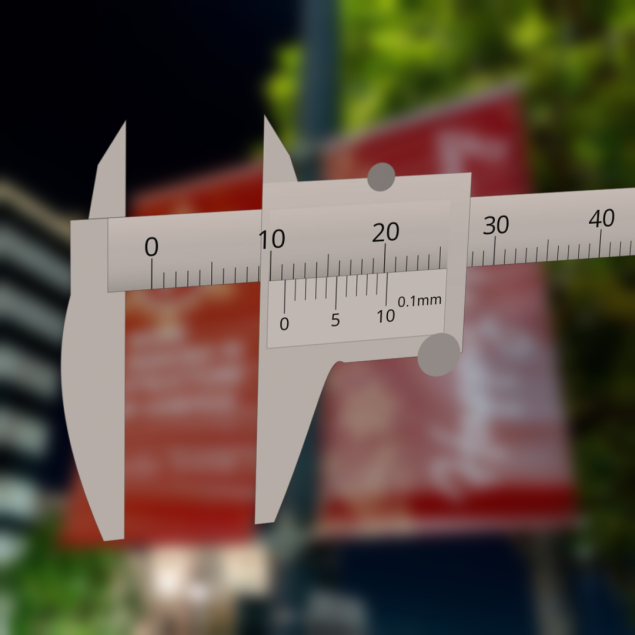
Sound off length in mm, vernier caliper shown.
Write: 11.3 mm
